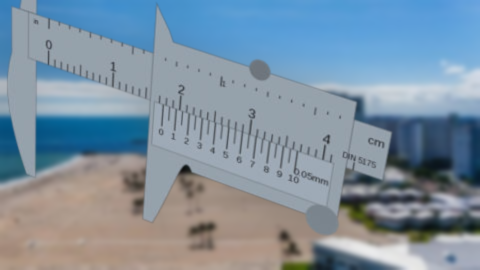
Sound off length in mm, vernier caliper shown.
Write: 17.6 mm
